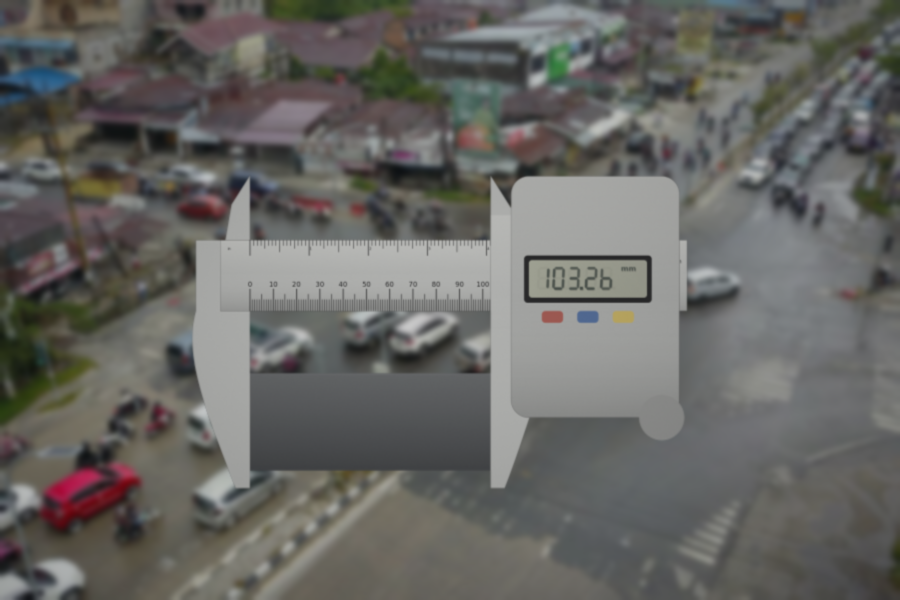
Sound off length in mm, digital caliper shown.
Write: 103.26 mm
